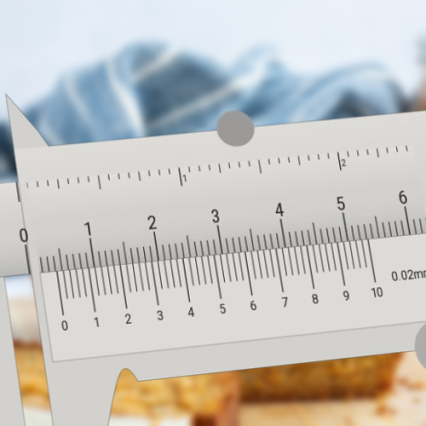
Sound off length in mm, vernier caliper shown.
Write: 4.2 mm
